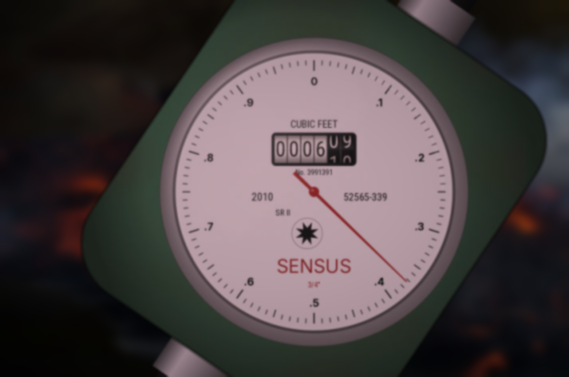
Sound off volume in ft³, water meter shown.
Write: 609.37 ft³
